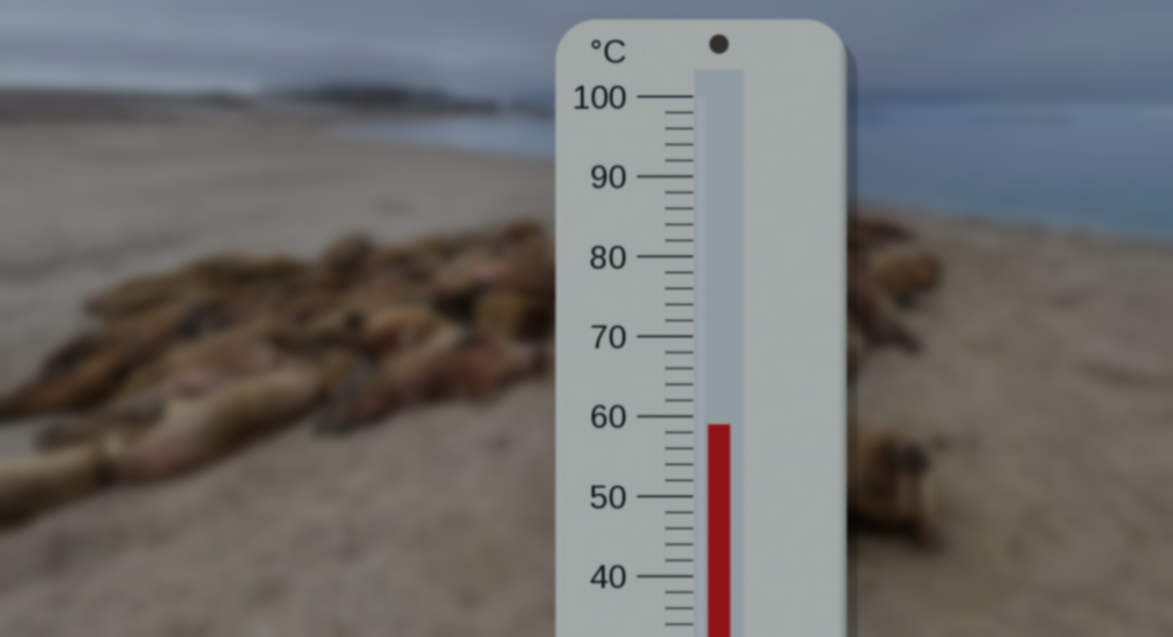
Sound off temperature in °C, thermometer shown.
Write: 59 °C
